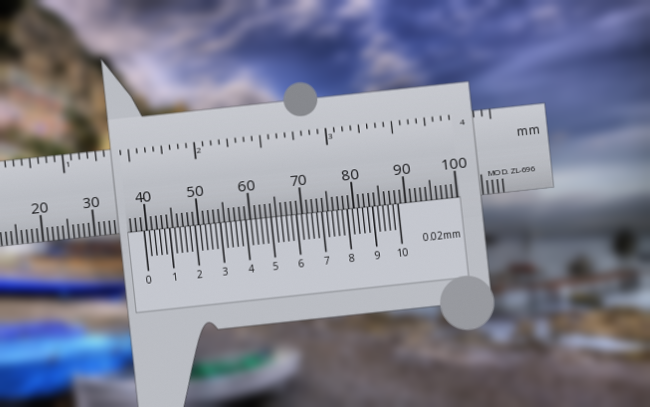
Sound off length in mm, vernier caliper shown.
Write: 39.5 mm
